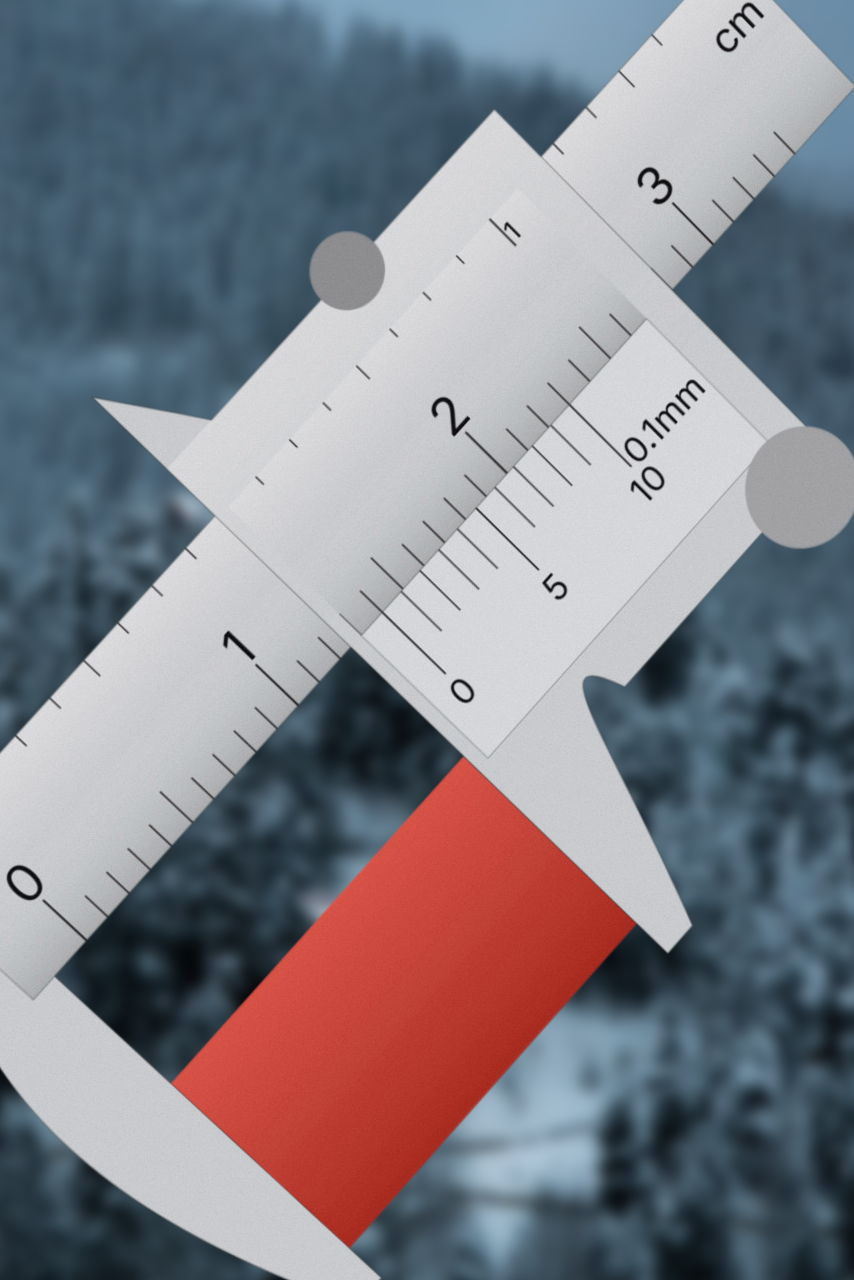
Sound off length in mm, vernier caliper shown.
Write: 14.0 mm
